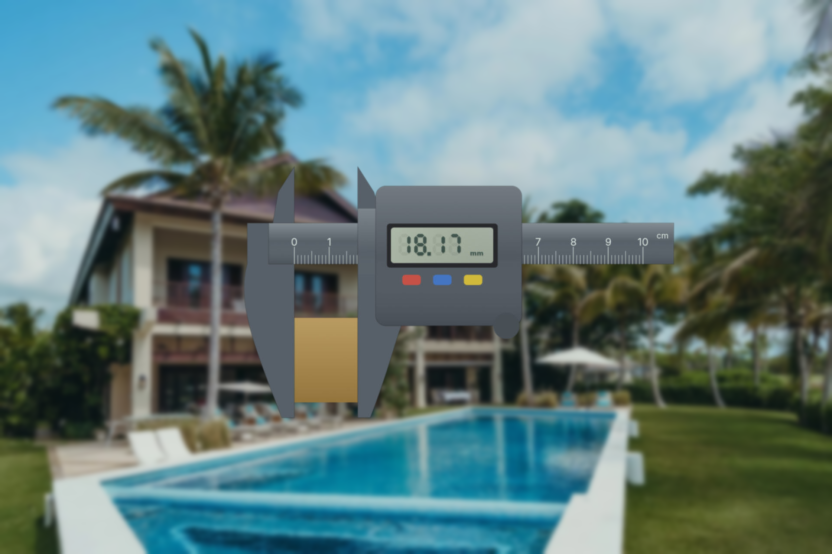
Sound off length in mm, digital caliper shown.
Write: 18.17 mm
